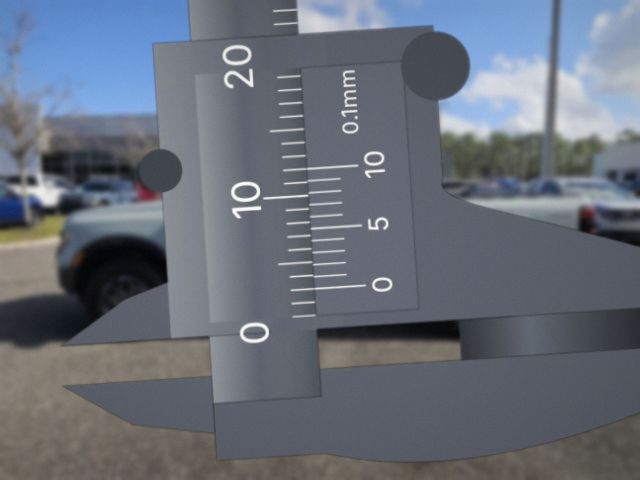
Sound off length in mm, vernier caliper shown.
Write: 3.0 mm
